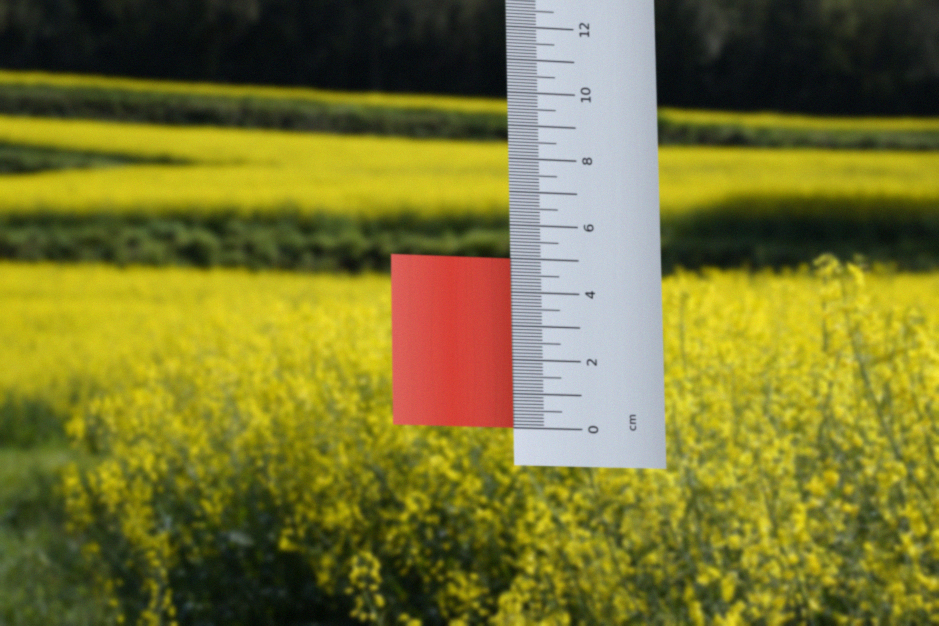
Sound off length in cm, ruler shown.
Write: 5 cm
